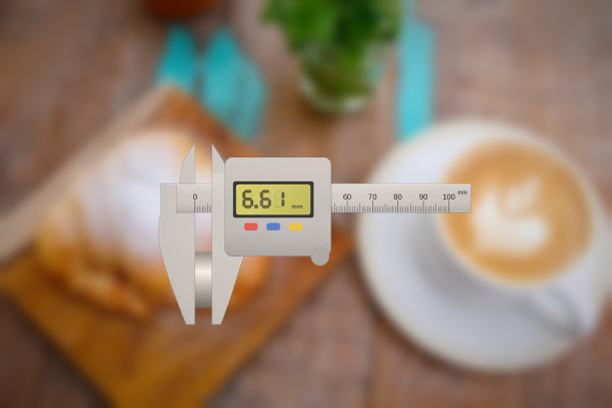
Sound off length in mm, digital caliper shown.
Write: 6.61 mm
